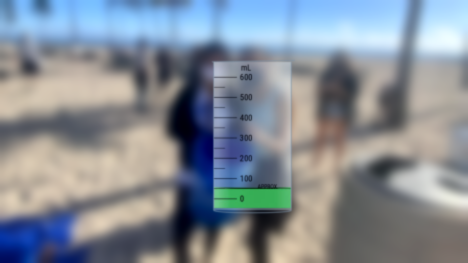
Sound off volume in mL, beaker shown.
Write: 50 mL
